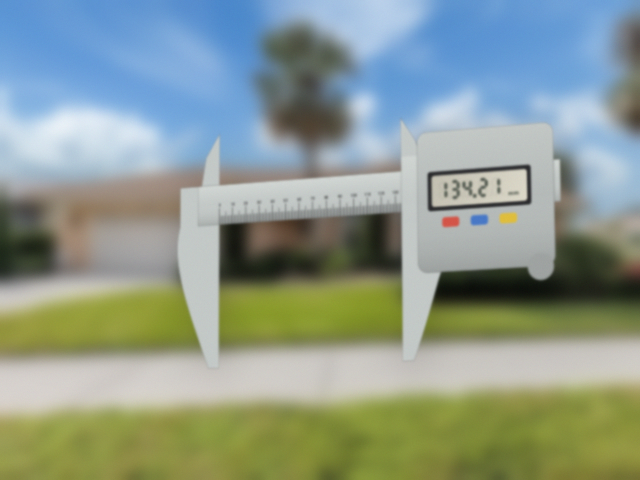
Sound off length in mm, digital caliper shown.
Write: 134.21 mm
